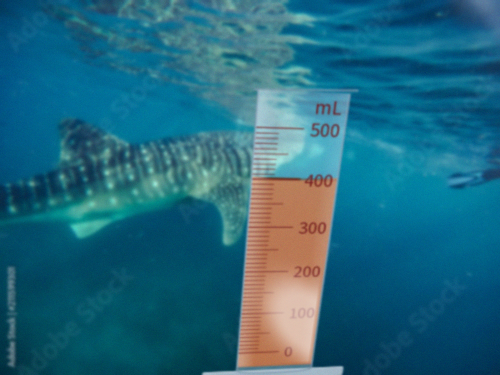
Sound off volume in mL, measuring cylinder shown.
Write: 400 mL
